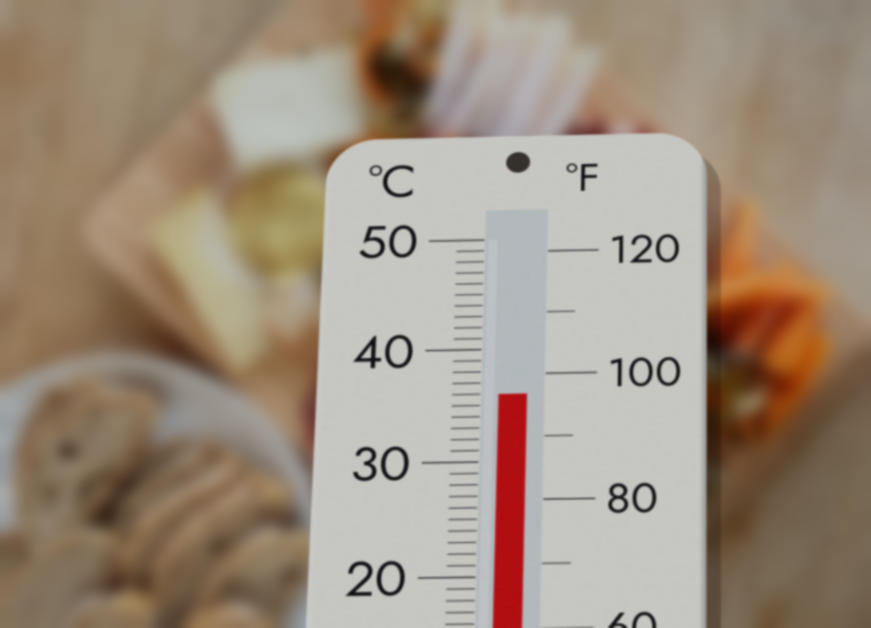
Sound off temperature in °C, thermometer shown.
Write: 36 °C
